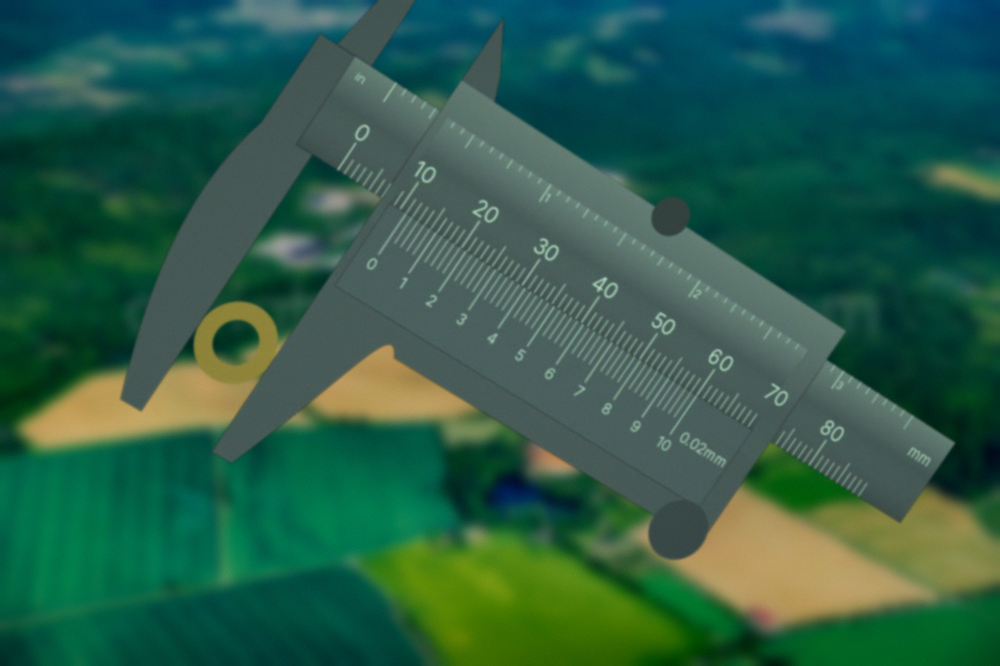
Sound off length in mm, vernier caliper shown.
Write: 11.0 mm
